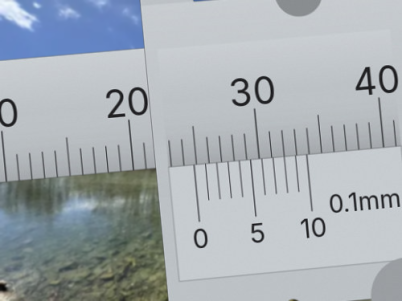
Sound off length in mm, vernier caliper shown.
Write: 24.8 mm
